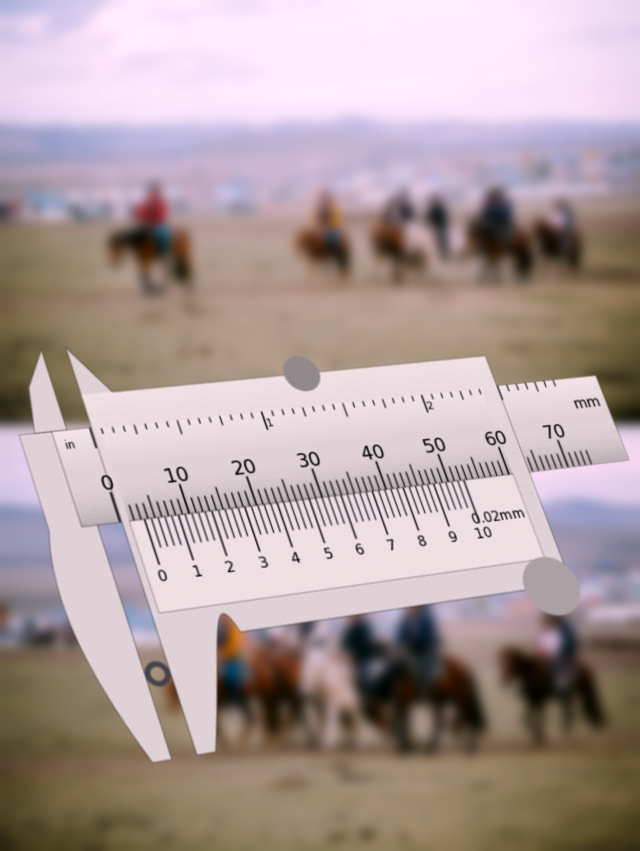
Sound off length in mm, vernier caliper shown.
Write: 3.5 mm
